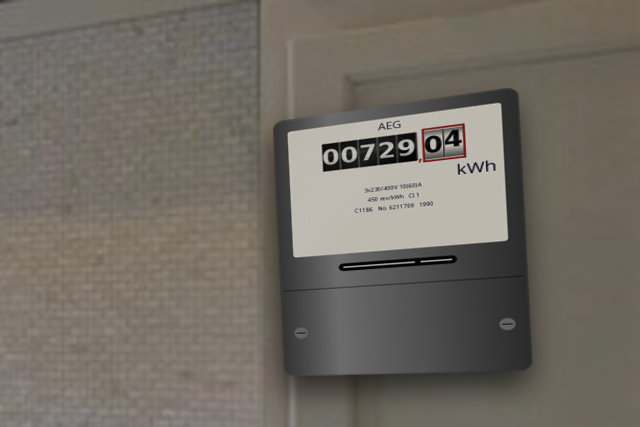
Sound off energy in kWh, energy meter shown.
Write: 729.04 kWh
